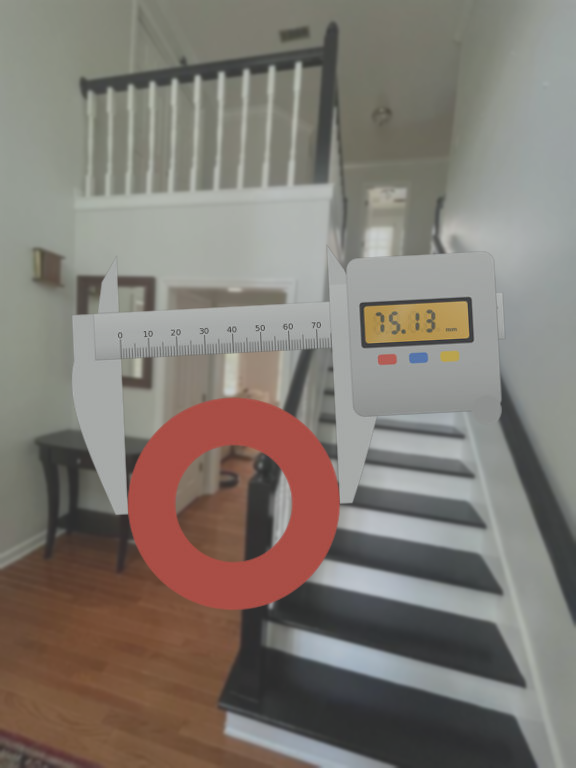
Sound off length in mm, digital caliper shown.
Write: 75.13 mm
